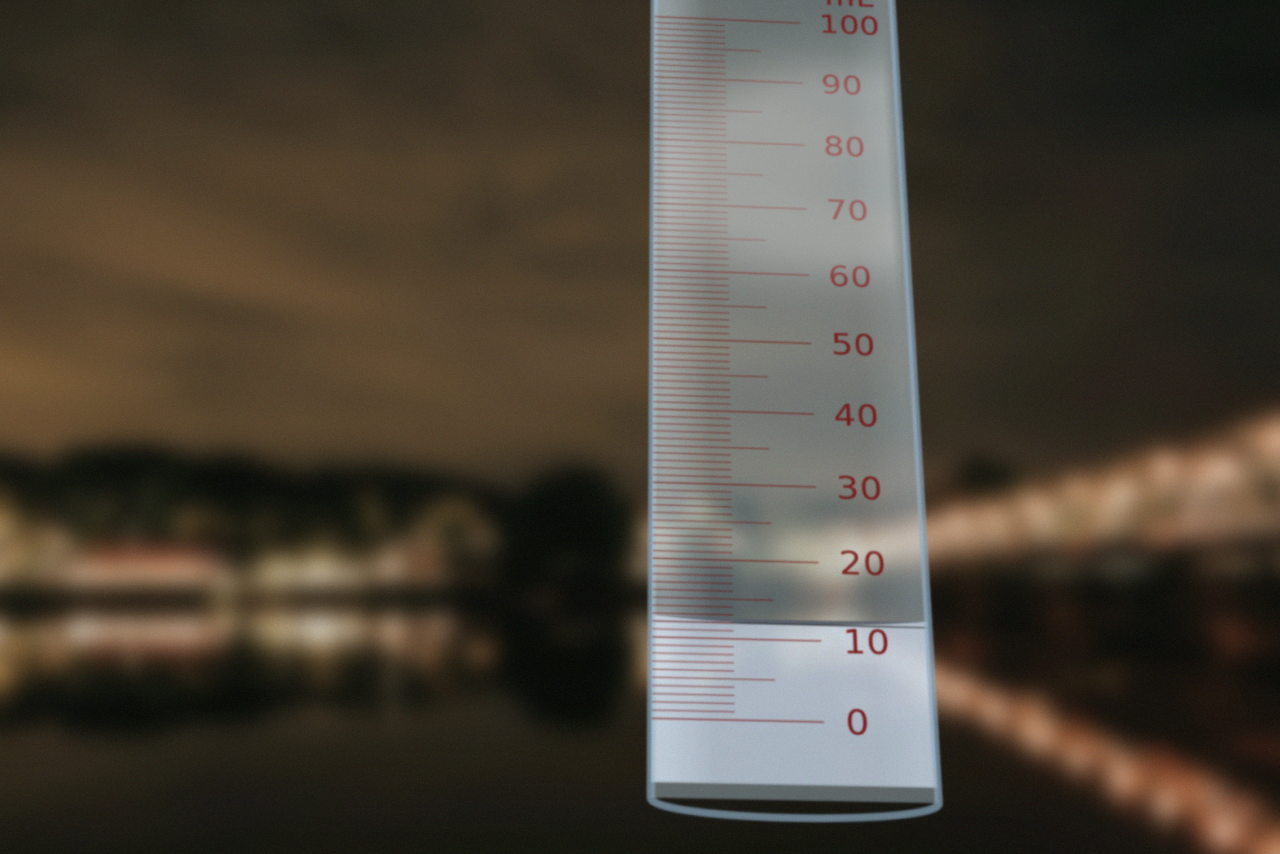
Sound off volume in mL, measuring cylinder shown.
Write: 12 mL
